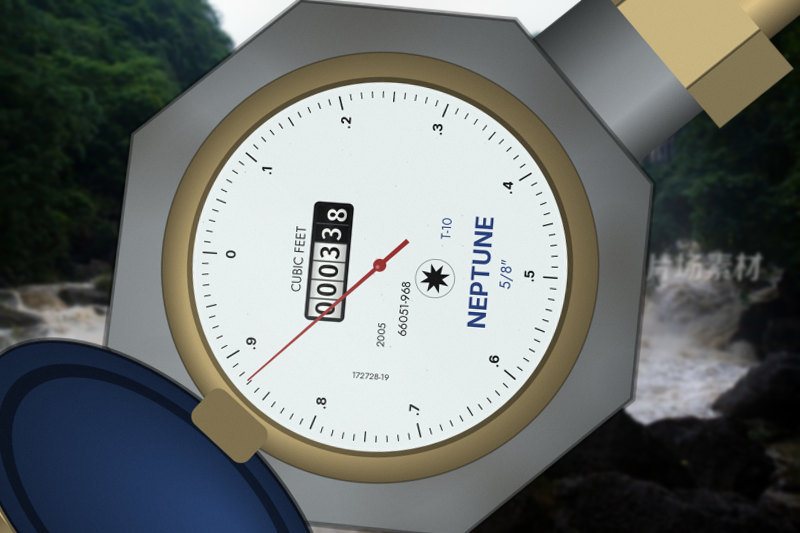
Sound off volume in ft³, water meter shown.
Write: 337.87 ft³
